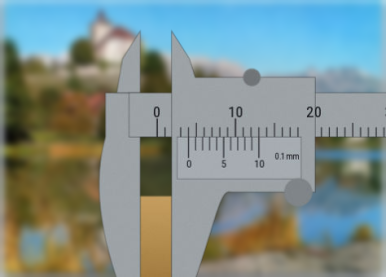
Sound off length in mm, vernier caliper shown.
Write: 4.0 mm
